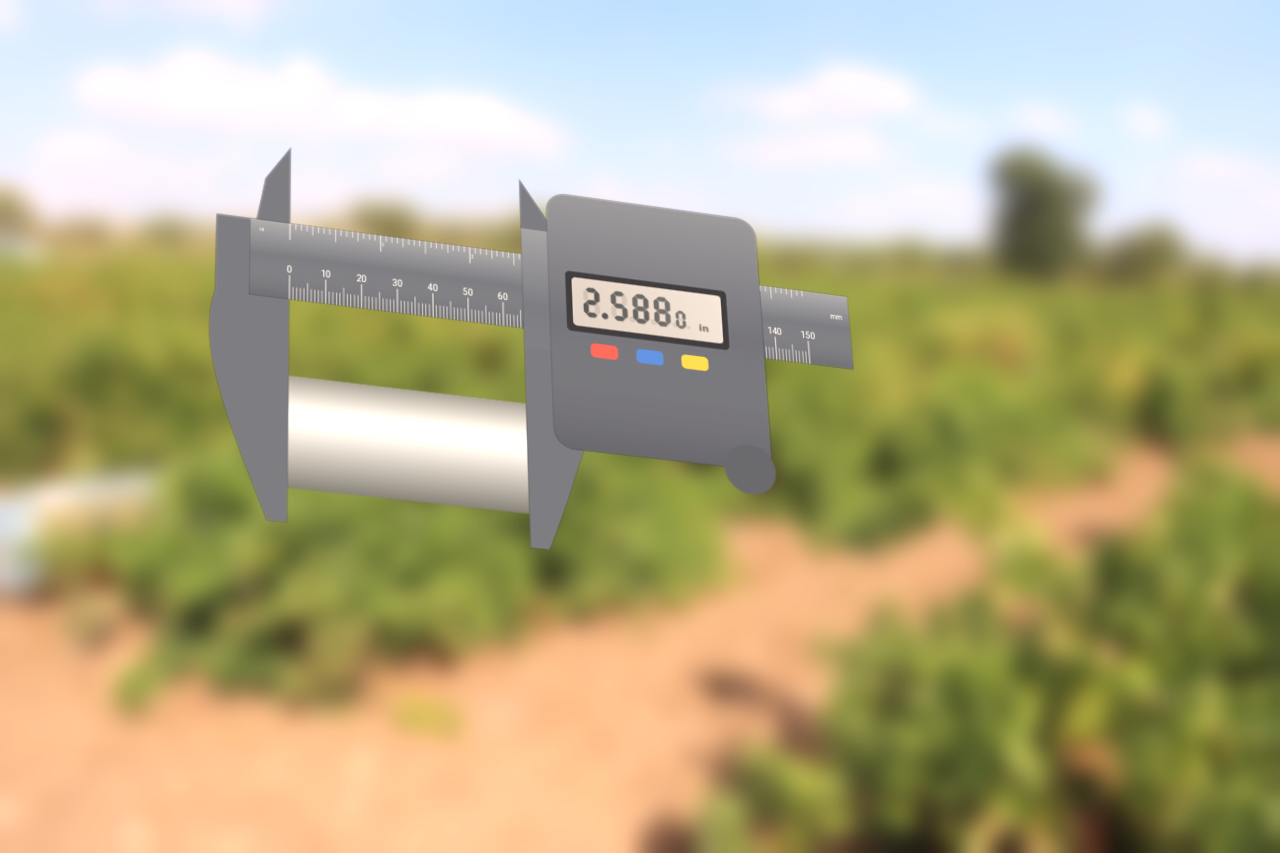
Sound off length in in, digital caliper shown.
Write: 2.5880 in
